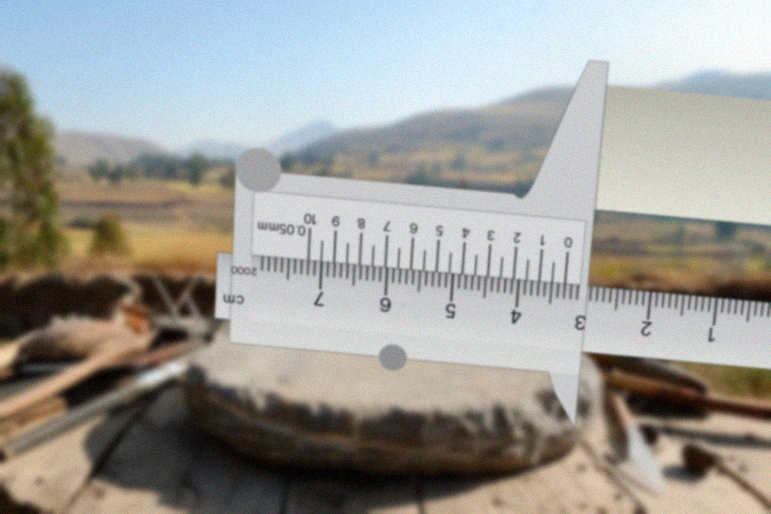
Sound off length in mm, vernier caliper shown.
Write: 33.0 mm
